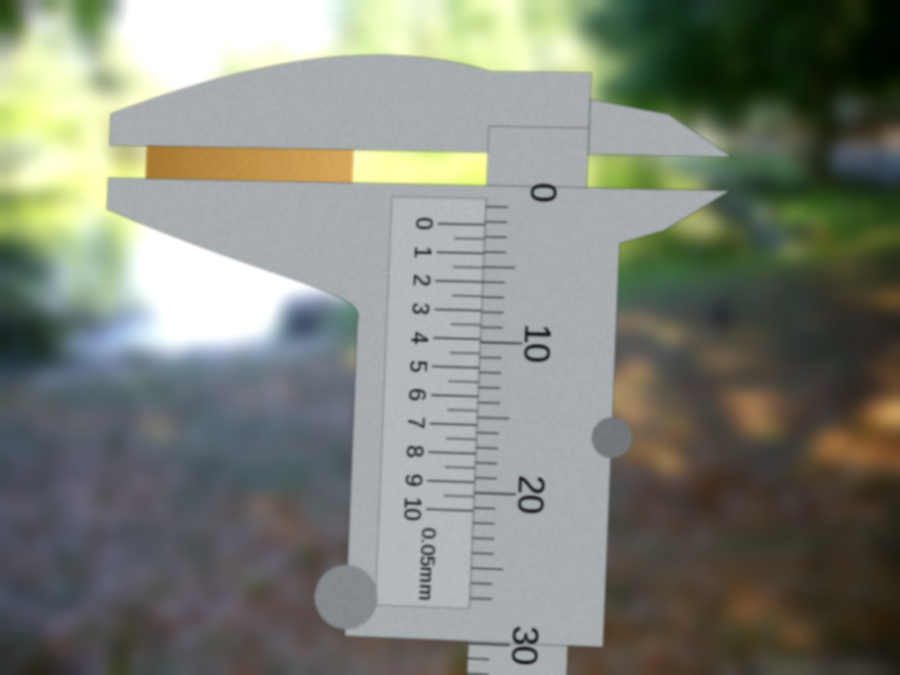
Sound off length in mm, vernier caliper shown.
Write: 2.2 mm
